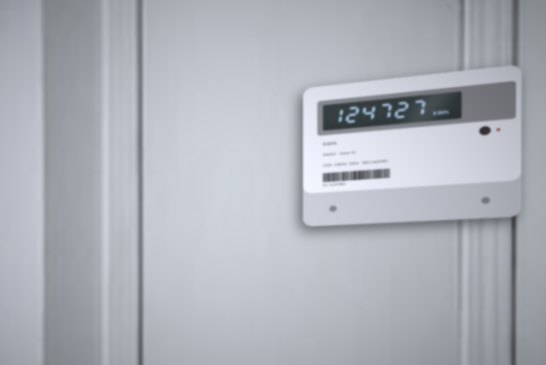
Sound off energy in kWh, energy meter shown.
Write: 124727 kWh
